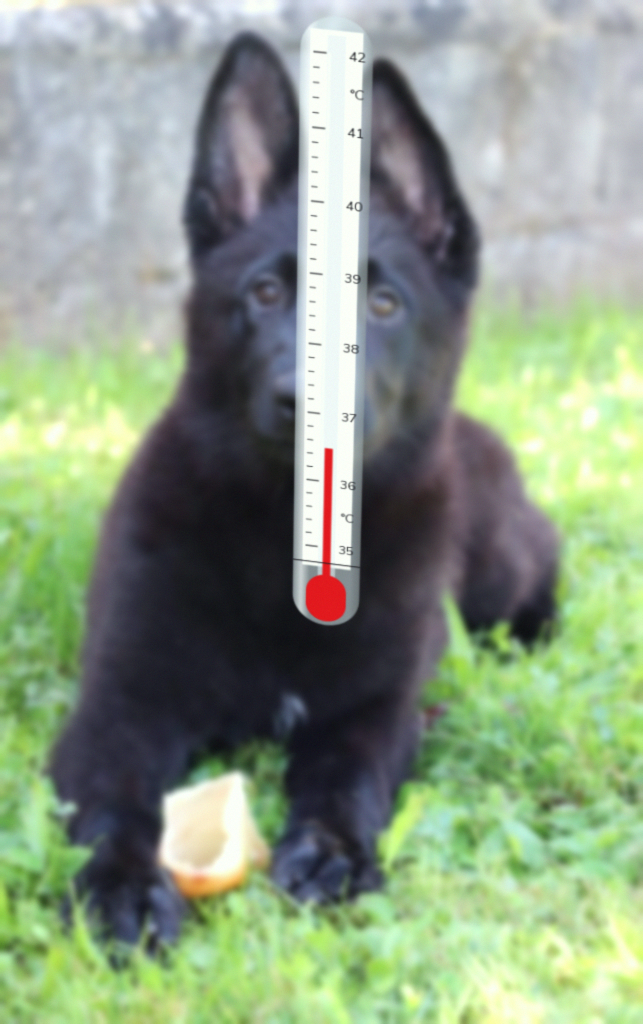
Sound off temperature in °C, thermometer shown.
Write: 36.5 °C
